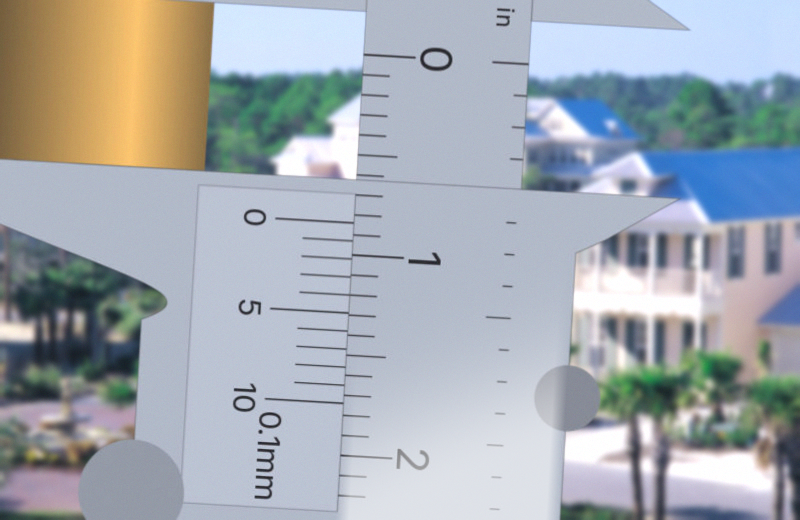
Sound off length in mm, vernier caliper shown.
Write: 8.4 mm
